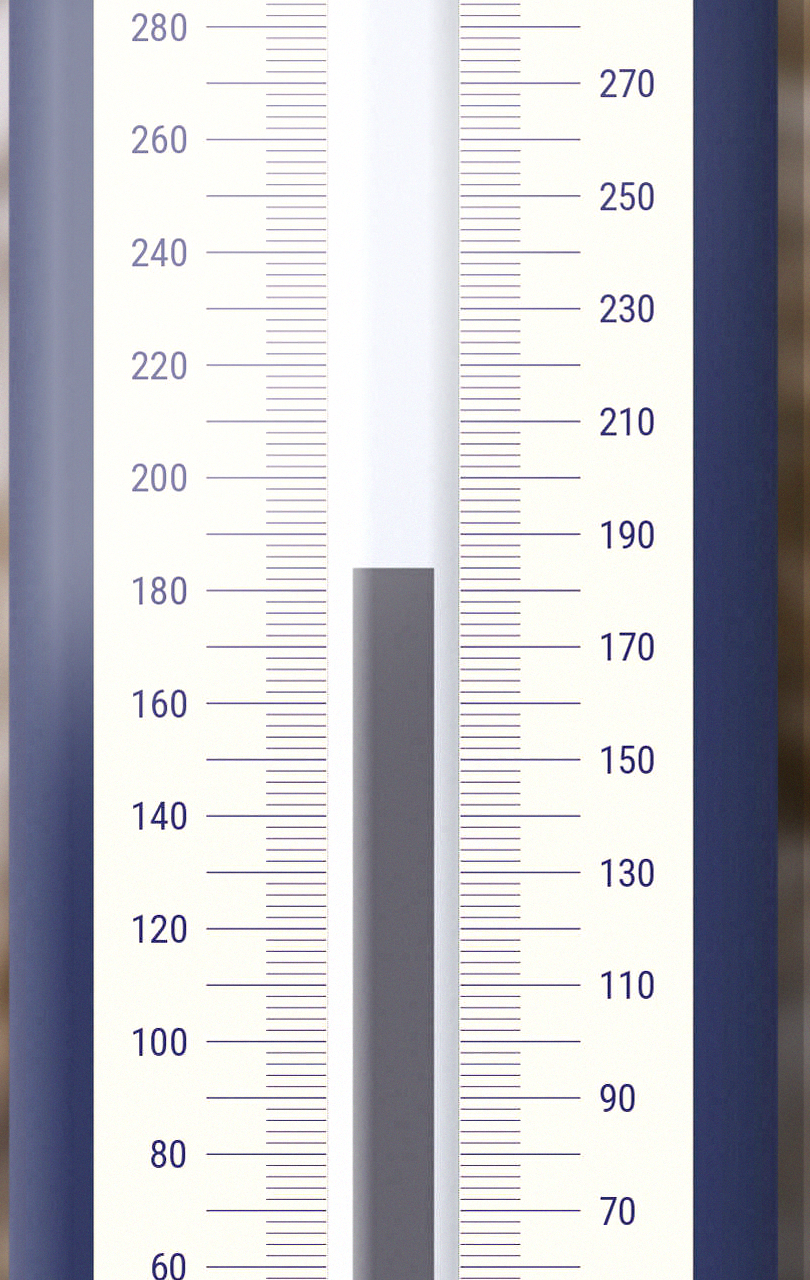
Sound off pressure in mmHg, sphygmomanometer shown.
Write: 184 mmHg
